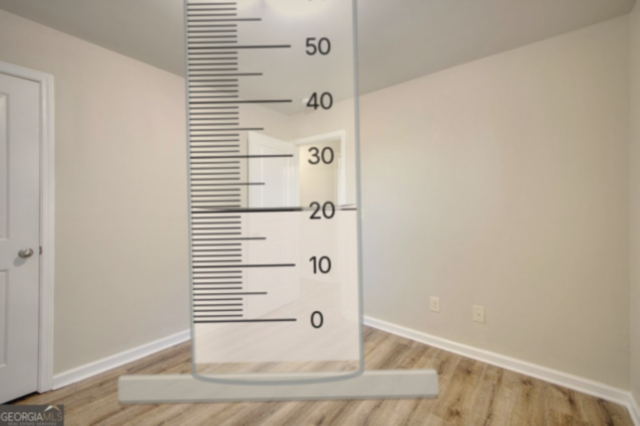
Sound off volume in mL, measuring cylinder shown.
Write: 20 mL
